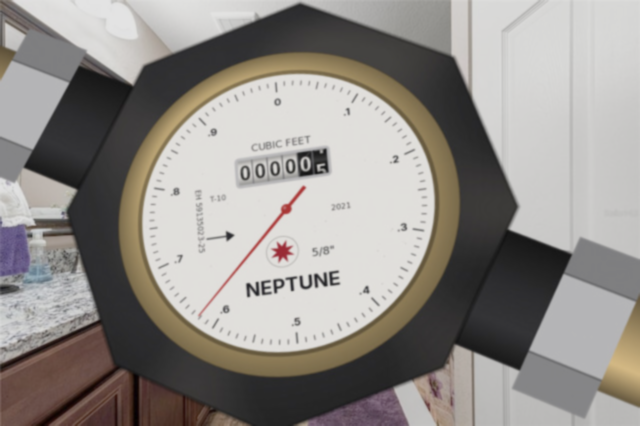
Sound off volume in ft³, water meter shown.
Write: 4.62 ft³
